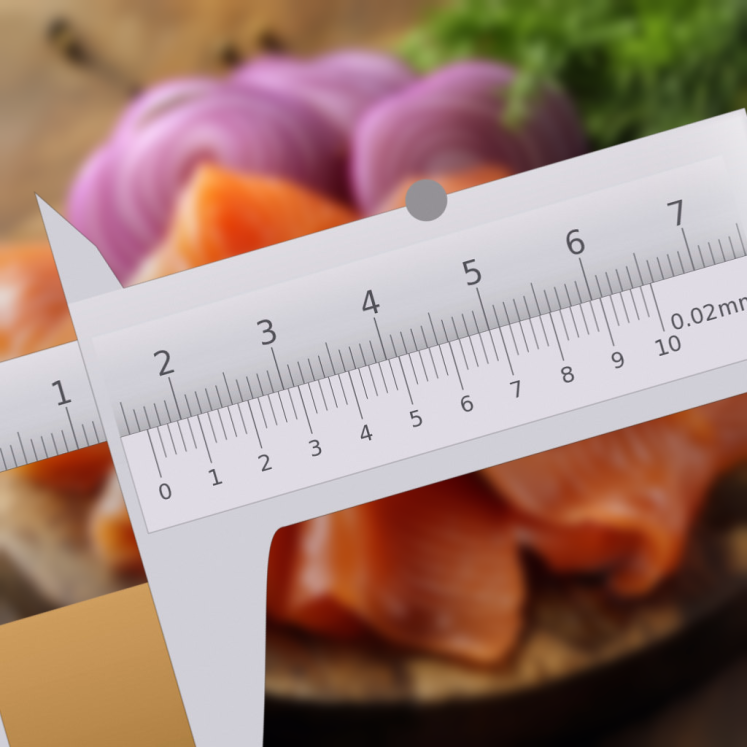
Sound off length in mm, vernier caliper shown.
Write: 16.7 mm
